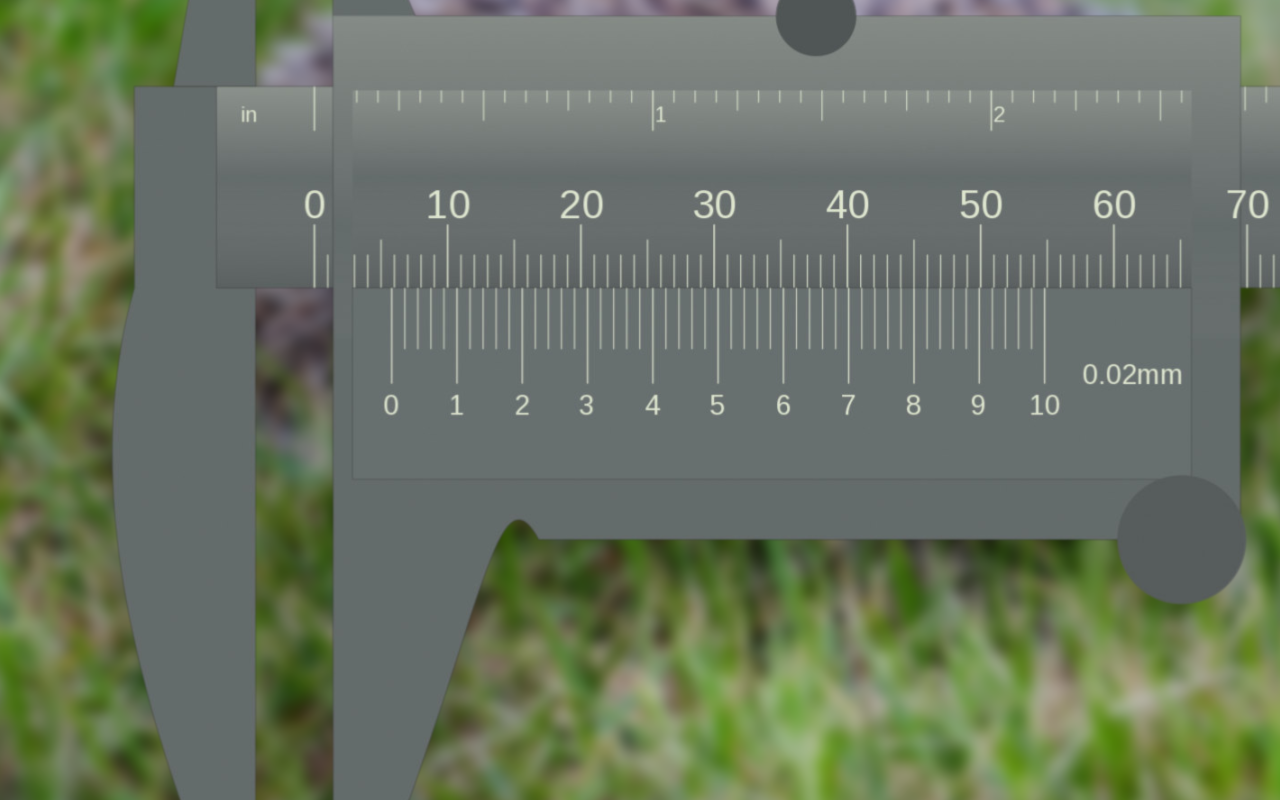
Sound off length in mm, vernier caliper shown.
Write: 5.8 mm
